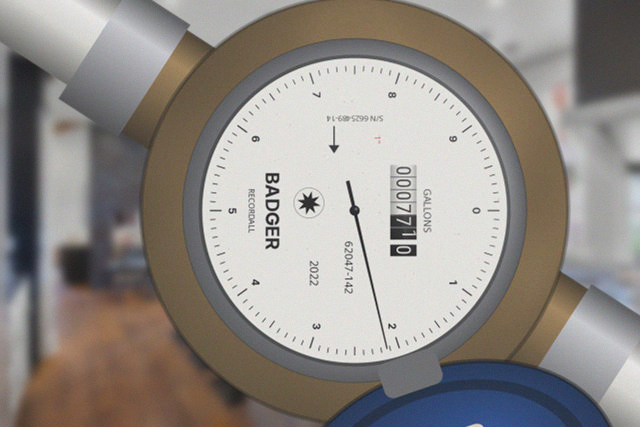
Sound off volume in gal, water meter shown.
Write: 7712.1 gal
